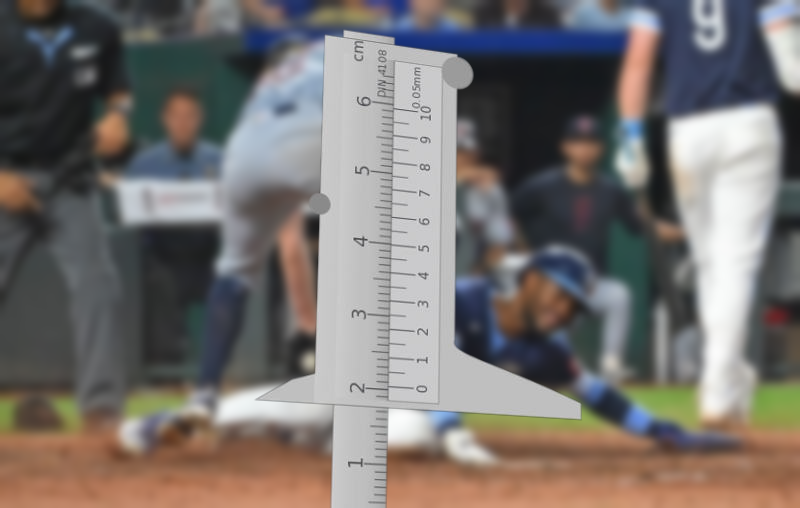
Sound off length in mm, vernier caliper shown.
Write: 20.4 mm
